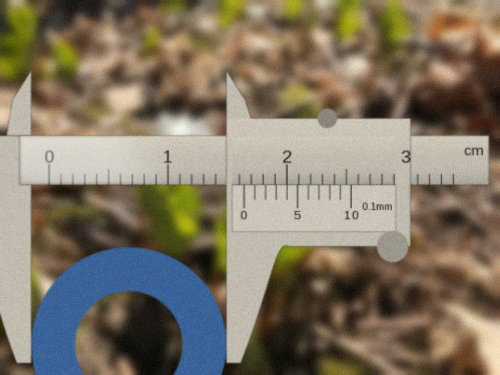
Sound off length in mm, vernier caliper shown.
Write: 16.4 mm
